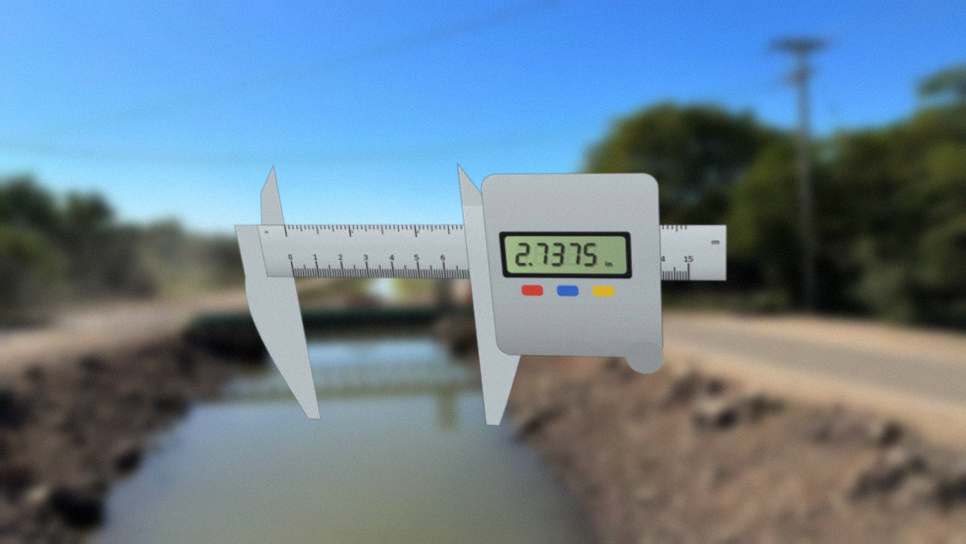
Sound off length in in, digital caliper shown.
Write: 2.7375 in
